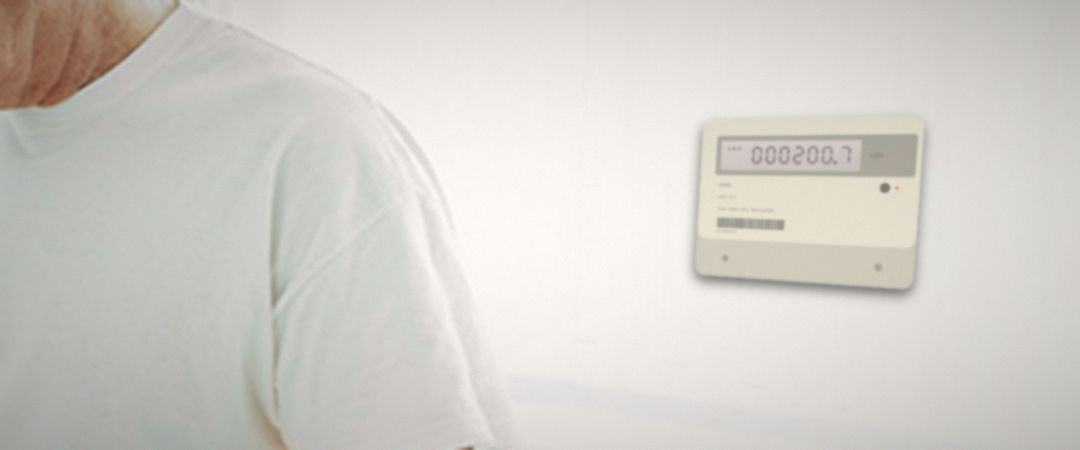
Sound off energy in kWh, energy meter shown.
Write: 200.7 kWh
